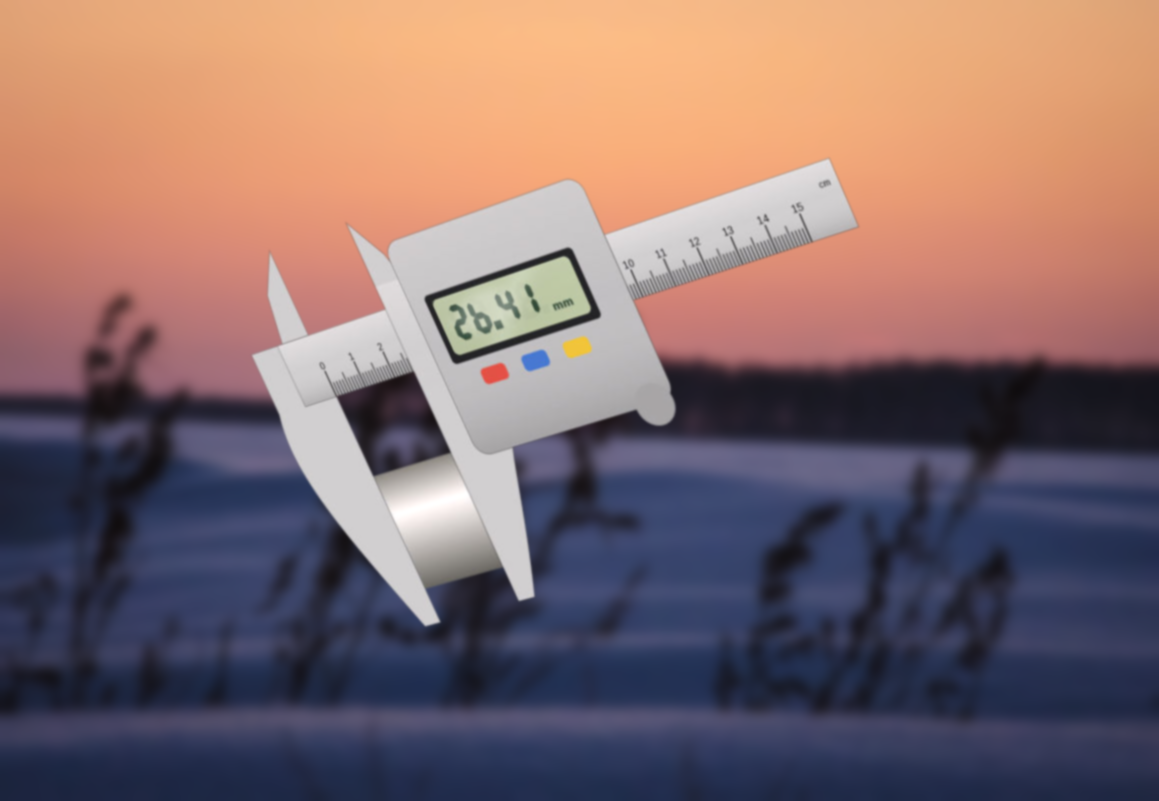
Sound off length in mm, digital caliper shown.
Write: 26.41 mm
